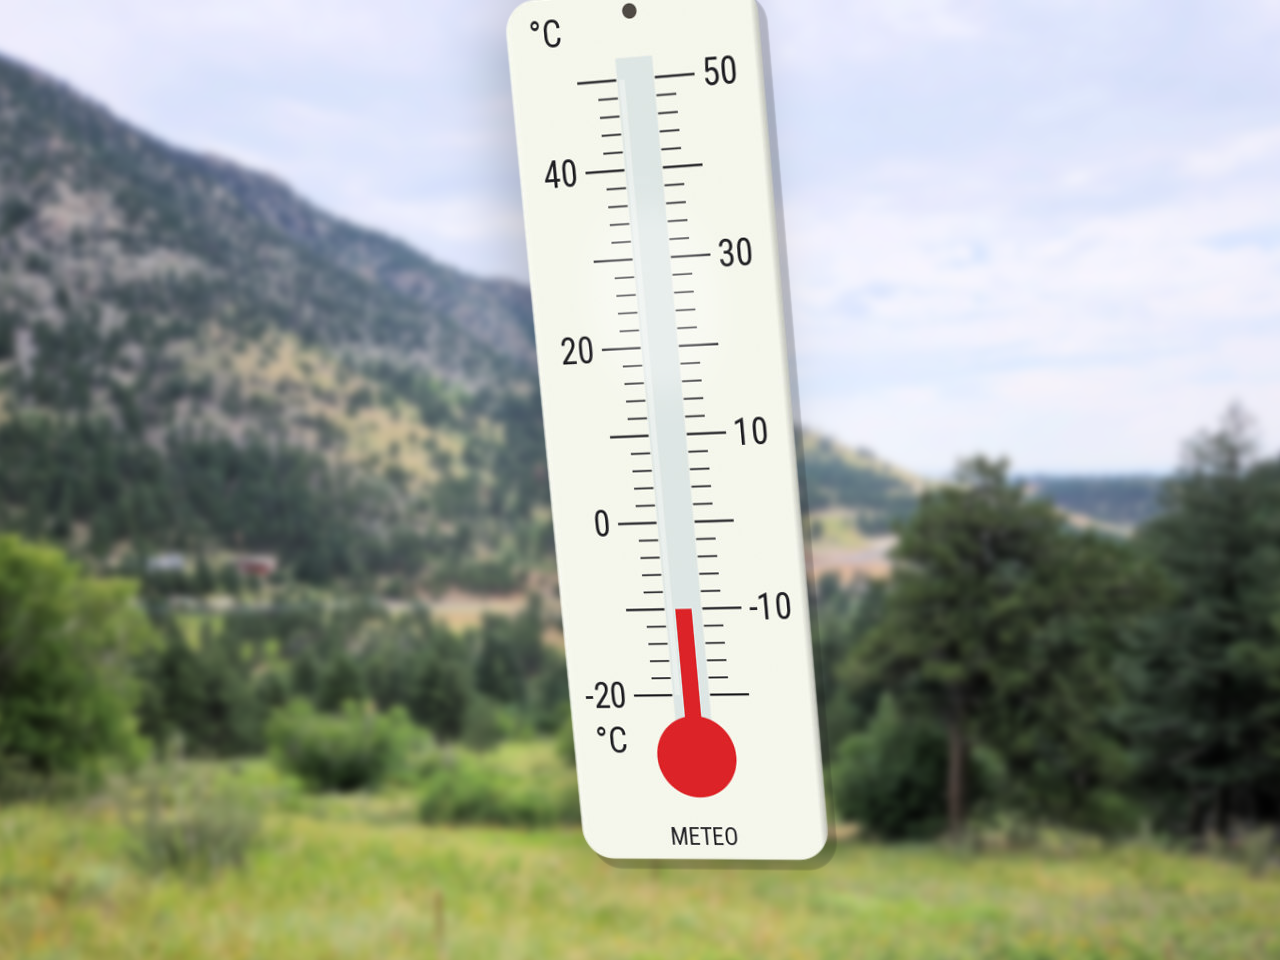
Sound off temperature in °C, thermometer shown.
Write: -10 °C
